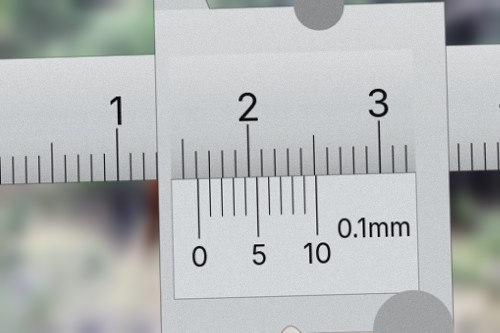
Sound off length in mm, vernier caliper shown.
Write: 16.1 mm
